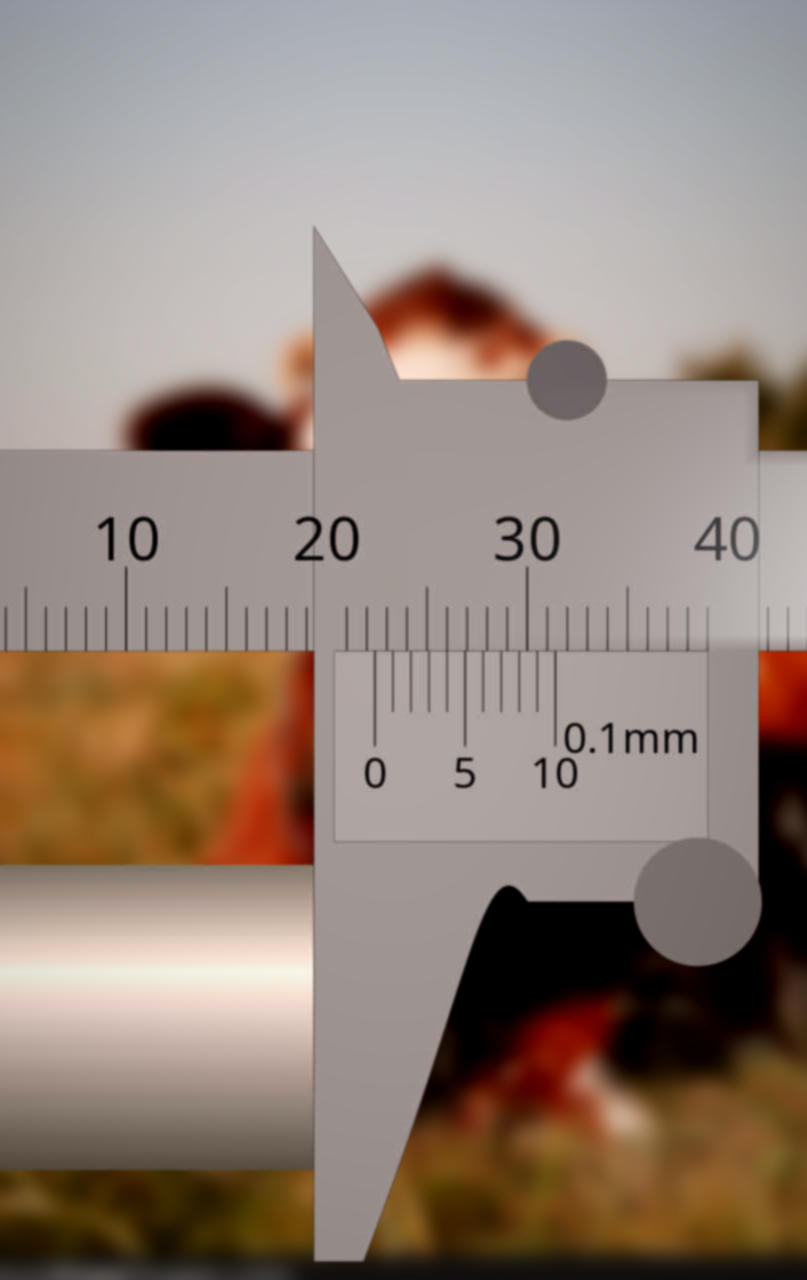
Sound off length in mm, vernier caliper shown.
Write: 22.4 mm
